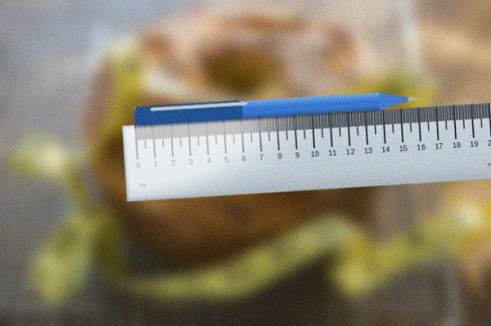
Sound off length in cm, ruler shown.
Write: 16 cm
